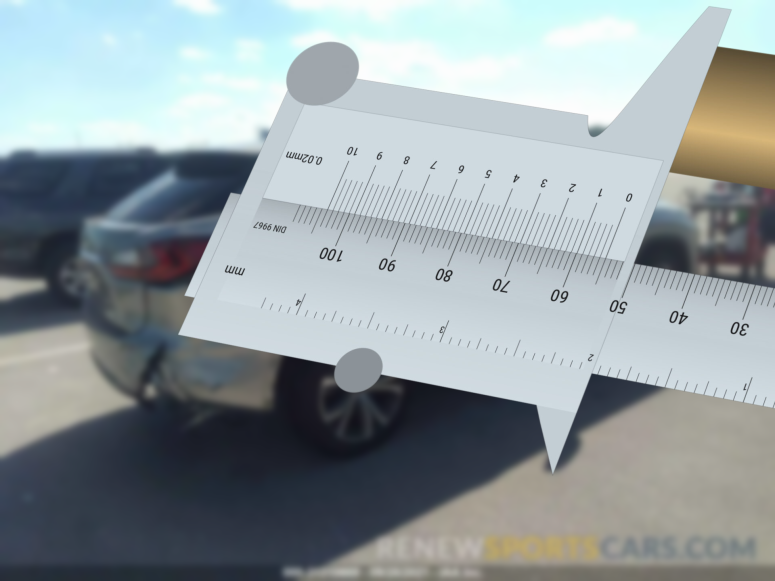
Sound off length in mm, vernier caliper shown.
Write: 55.0 mm
